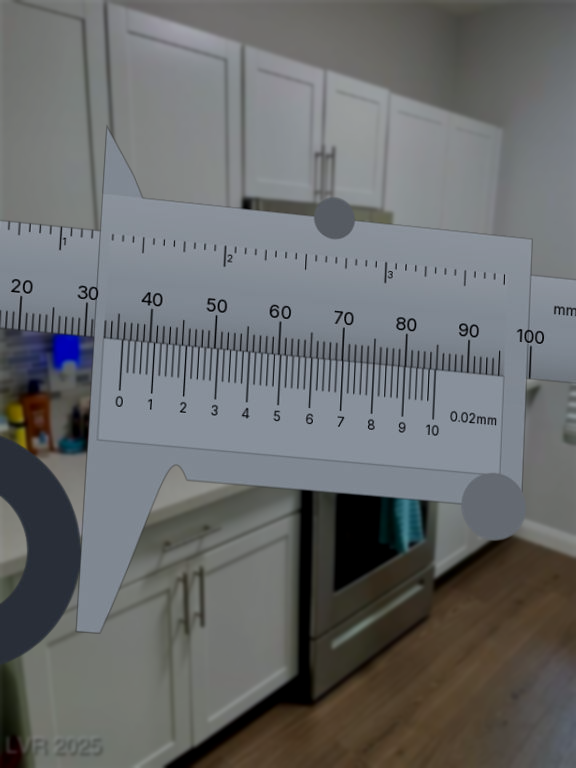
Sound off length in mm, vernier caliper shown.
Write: 35.8 mm
